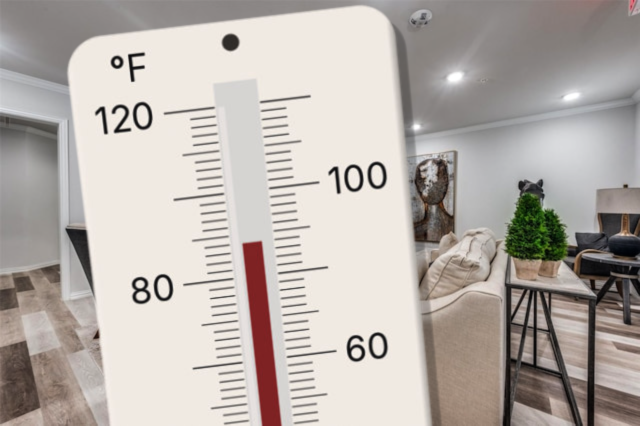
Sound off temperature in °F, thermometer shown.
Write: 88 °F
